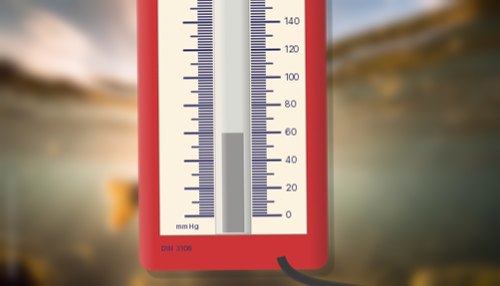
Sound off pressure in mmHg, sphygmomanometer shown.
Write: 60 mmHg
